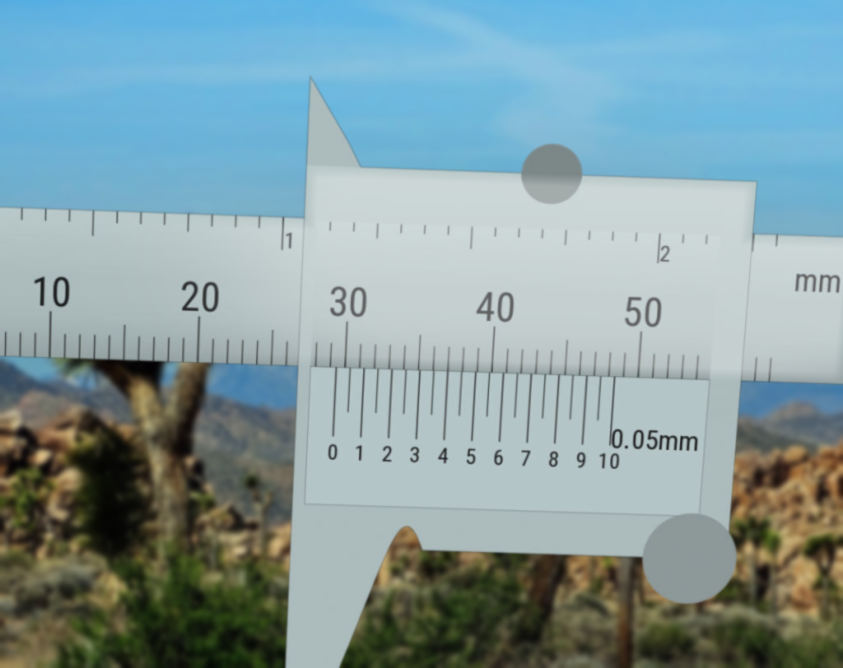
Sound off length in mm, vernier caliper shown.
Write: 29.4 mm
